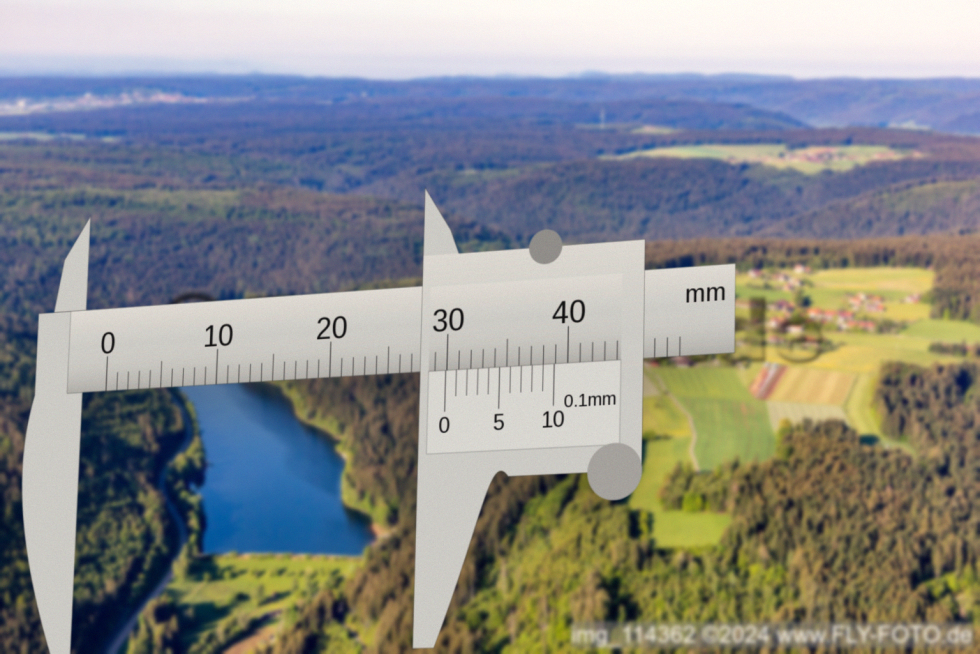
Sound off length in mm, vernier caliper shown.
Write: 29.9 mm
